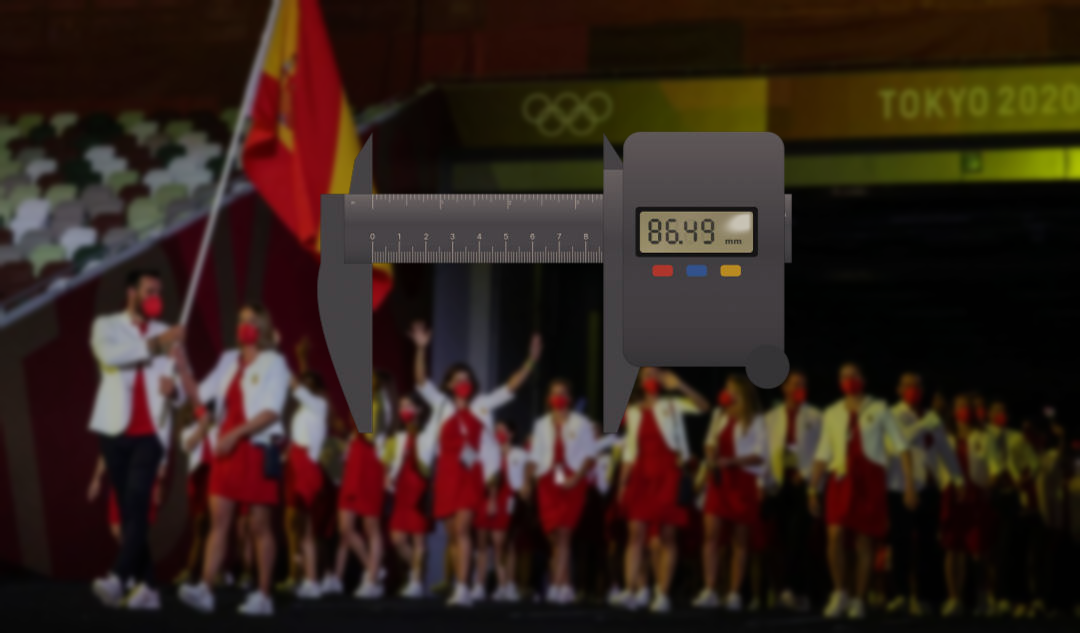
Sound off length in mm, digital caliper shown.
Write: 86.49 mm
